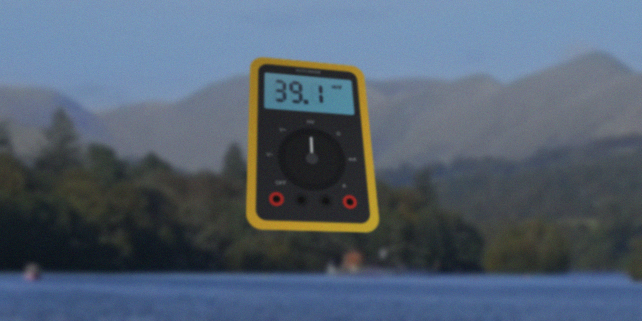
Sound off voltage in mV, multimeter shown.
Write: 39.1 mV
